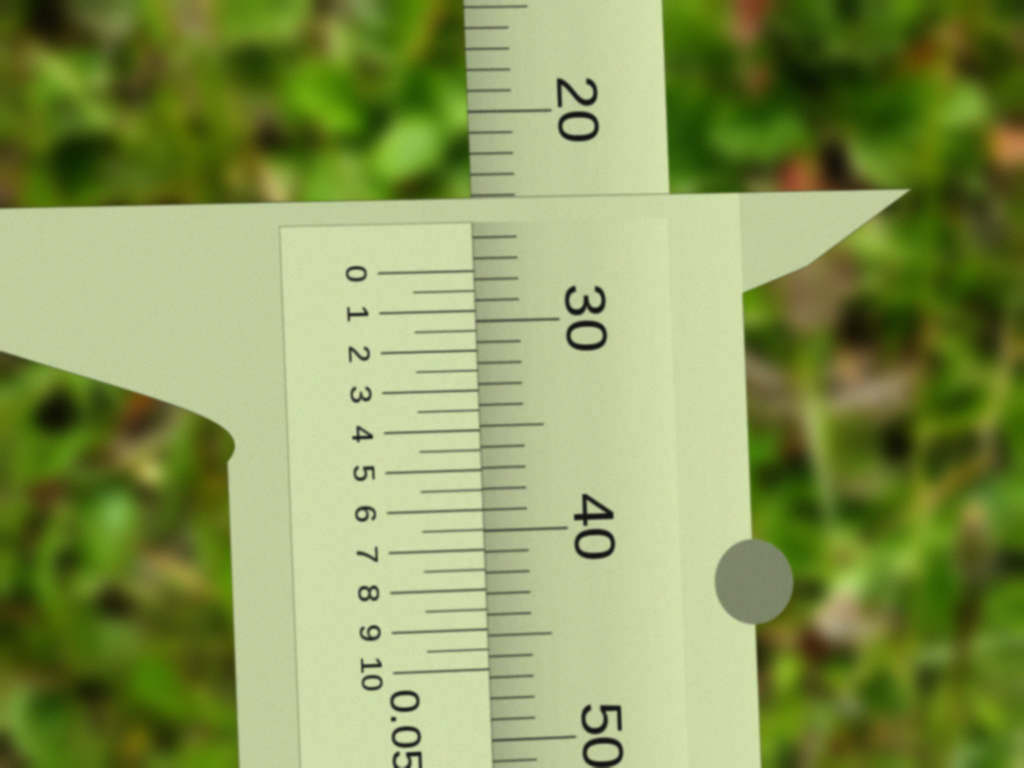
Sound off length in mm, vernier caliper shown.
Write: 27.6 mm
